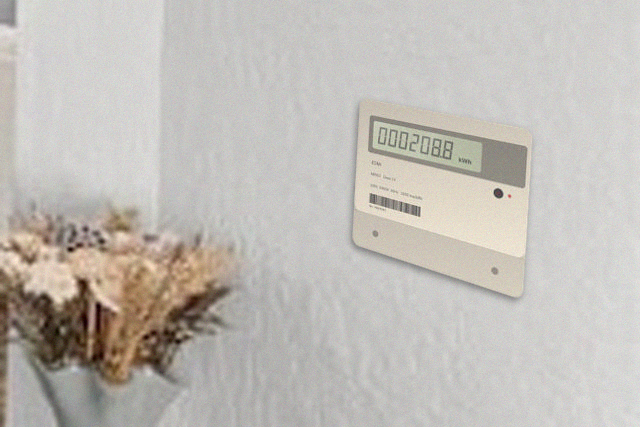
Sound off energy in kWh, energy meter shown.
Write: 208.8 kWh
